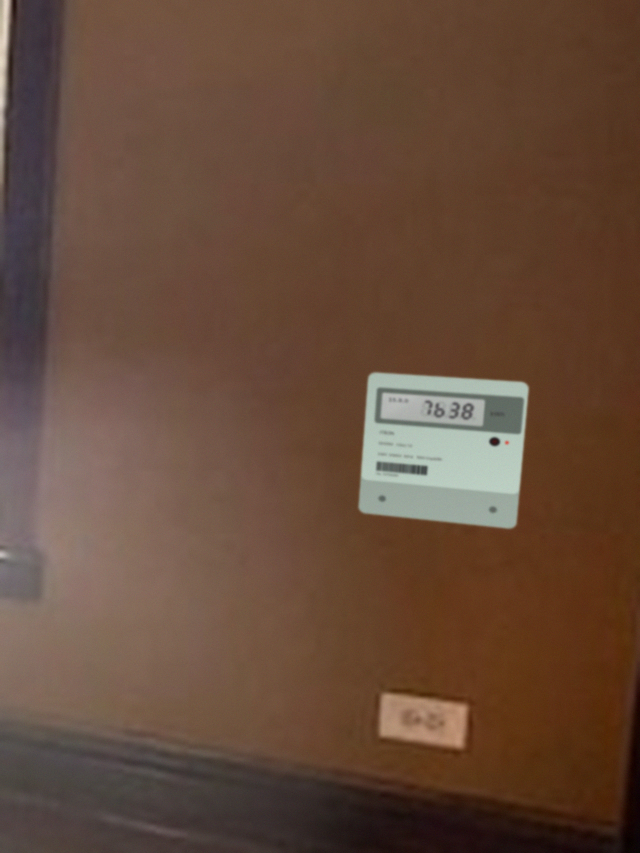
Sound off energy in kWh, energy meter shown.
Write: 7638 kWh
